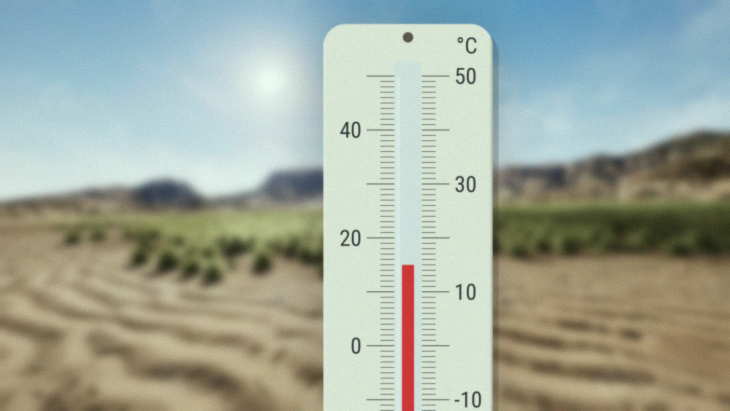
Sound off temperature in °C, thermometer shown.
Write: 15 °C
